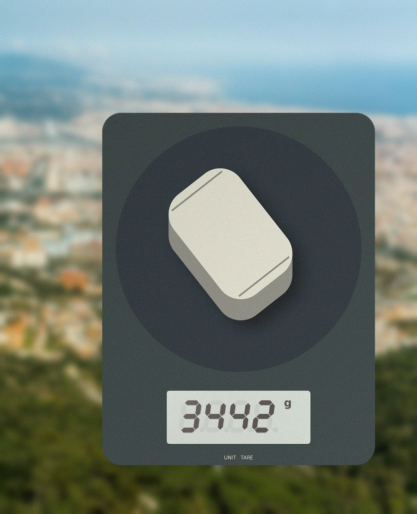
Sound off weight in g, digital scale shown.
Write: 3442 g
